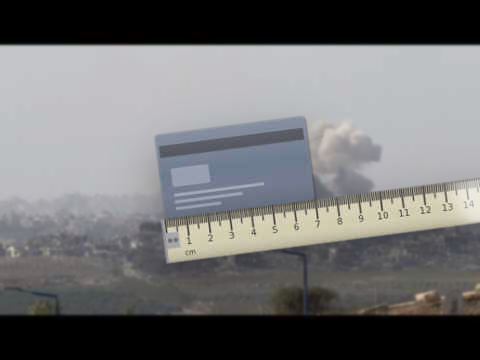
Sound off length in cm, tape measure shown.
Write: 7 cm
